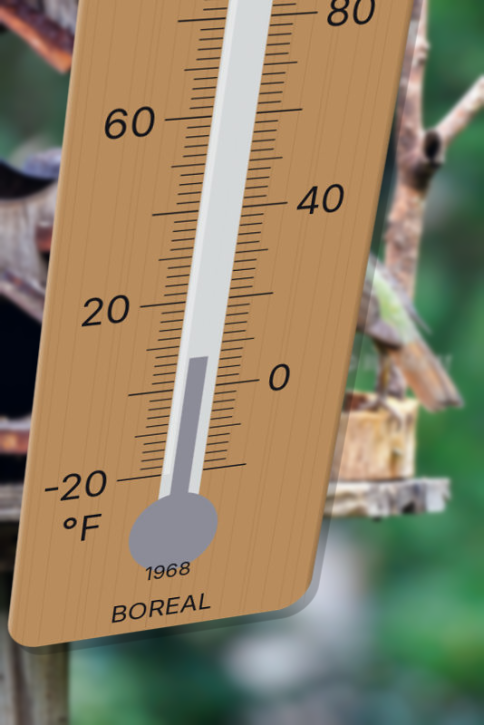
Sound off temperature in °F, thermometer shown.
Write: 7 °F
